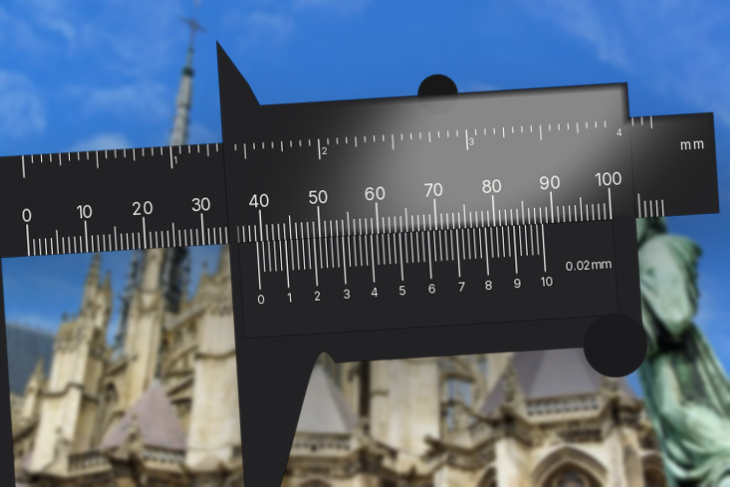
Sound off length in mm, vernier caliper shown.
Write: 39.2 mm
